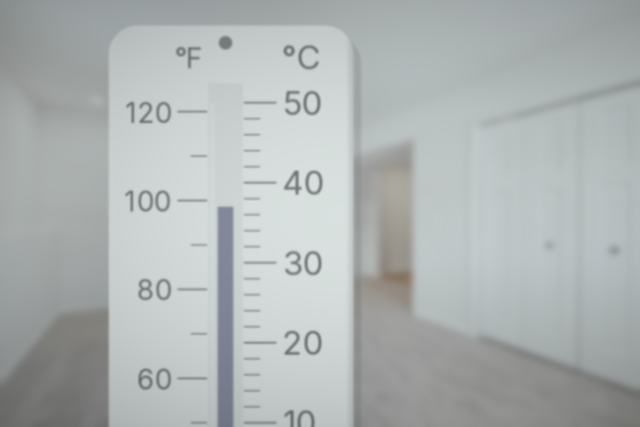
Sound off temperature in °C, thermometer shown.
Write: 37 °C
